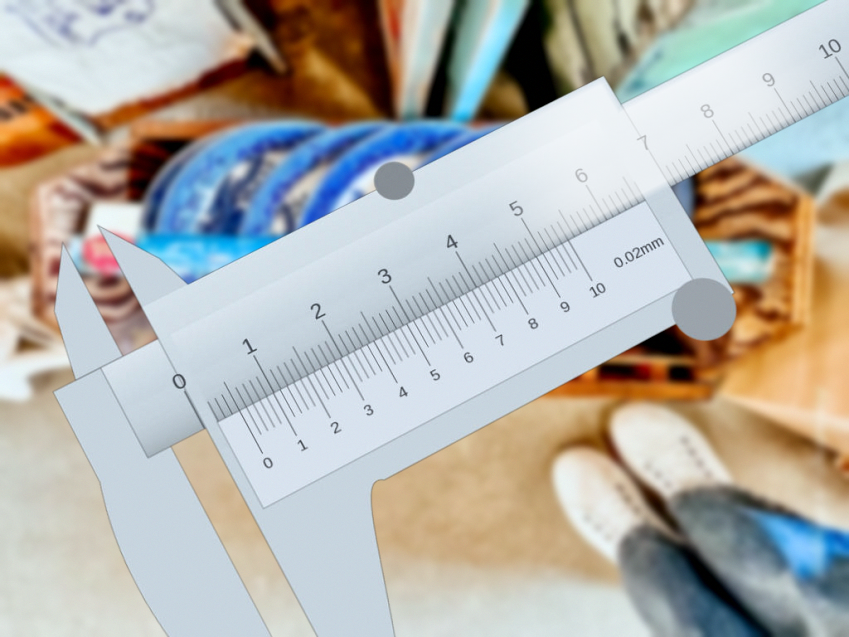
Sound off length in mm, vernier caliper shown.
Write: 5.0 mm
